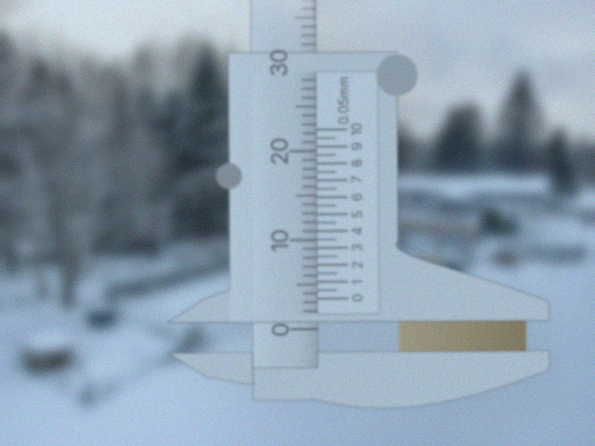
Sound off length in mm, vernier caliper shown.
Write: 3.4 mm
